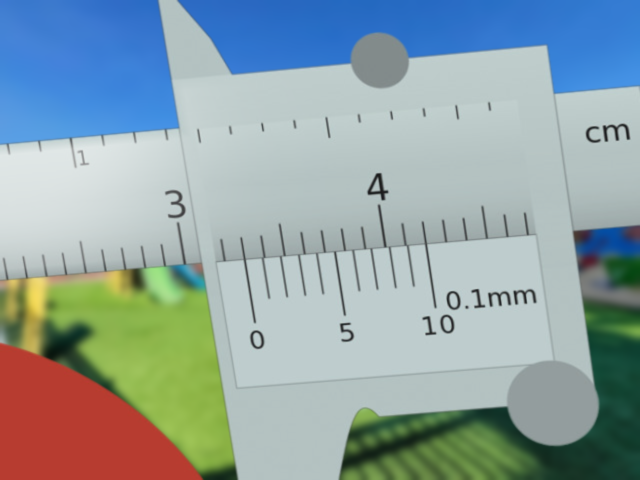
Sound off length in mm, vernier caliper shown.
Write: 33.0 mm
